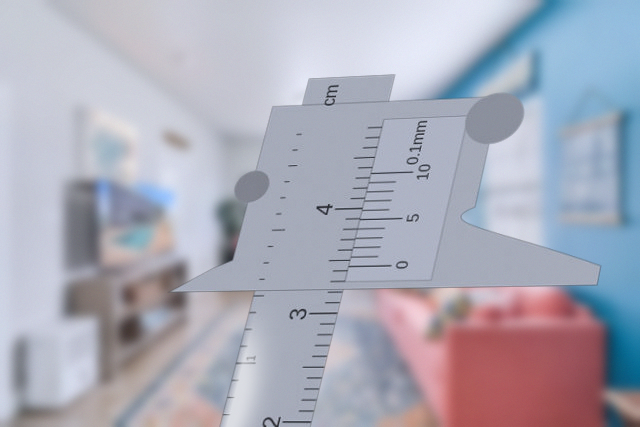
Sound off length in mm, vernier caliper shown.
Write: 34.4 mm
